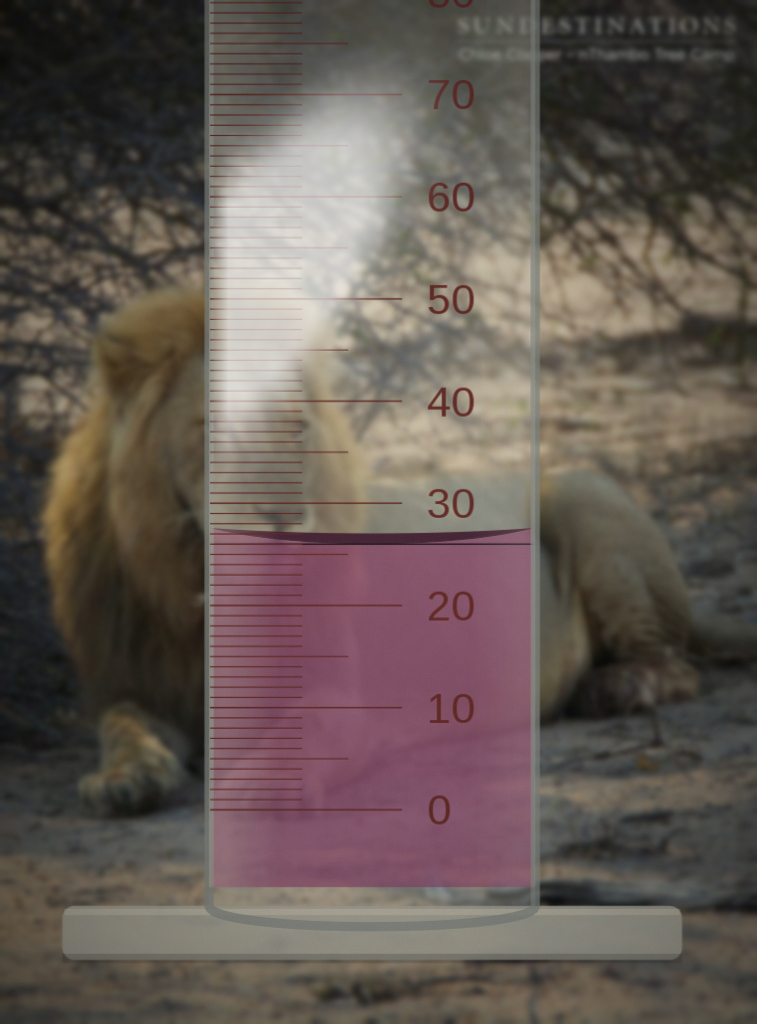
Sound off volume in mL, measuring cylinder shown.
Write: 26 mL
